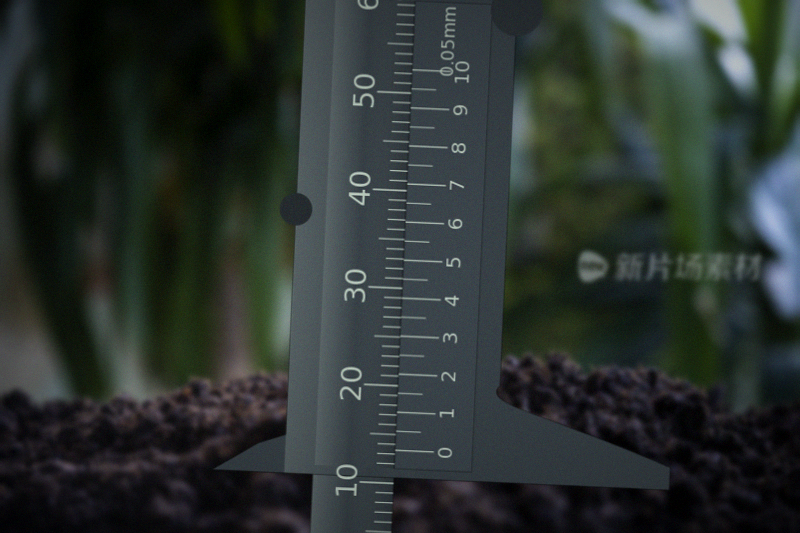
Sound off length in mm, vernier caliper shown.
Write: 13.4 mm
